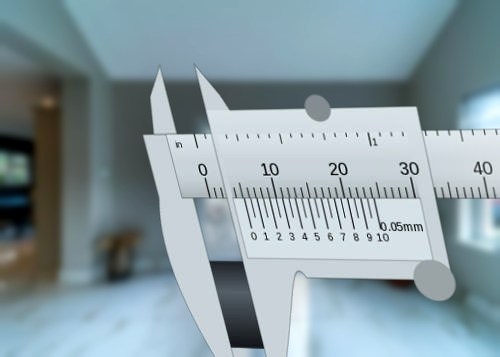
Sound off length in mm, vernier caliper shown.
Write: 5.2 mm
